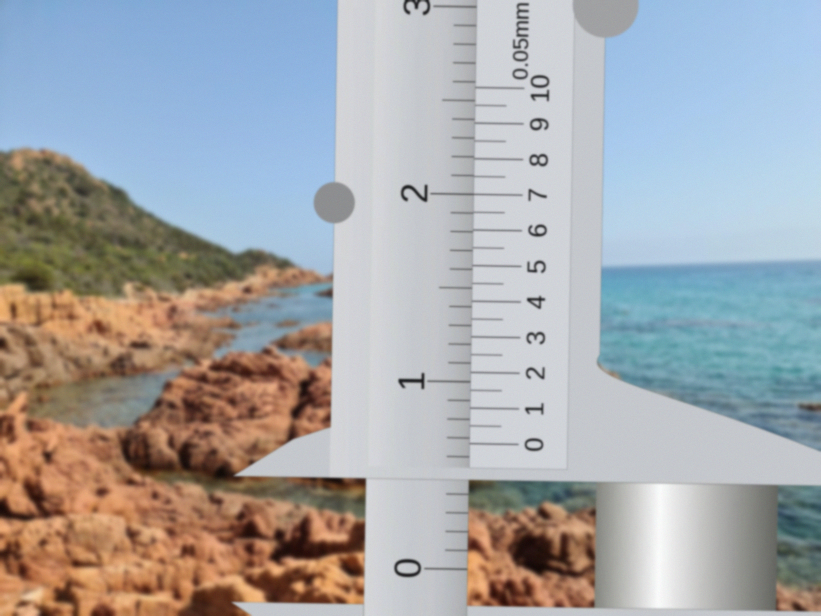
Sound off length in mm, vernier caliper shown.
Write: 6.7 mm
